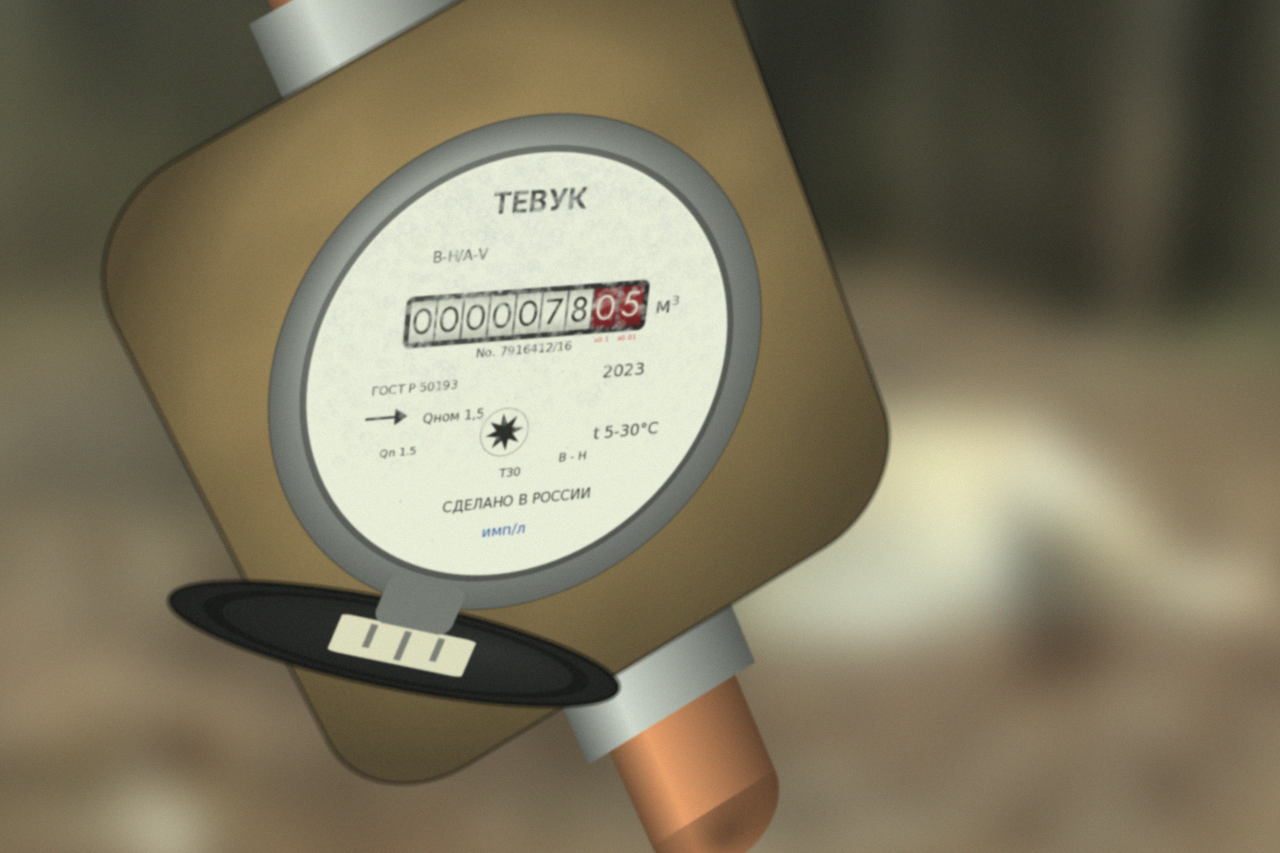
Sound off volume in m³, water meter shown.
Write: 78.05 m³
